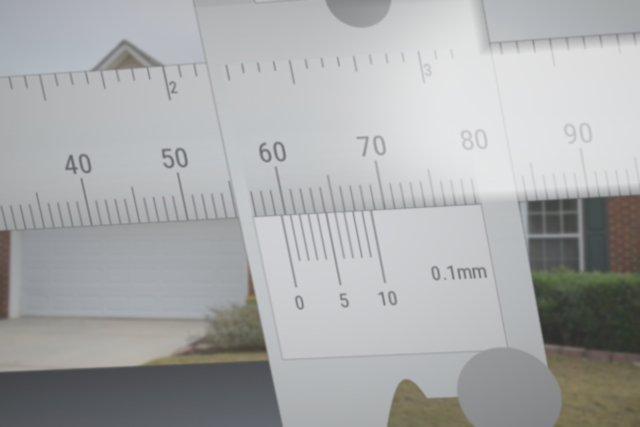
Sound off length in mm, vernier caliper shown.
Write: 59.6 mm
